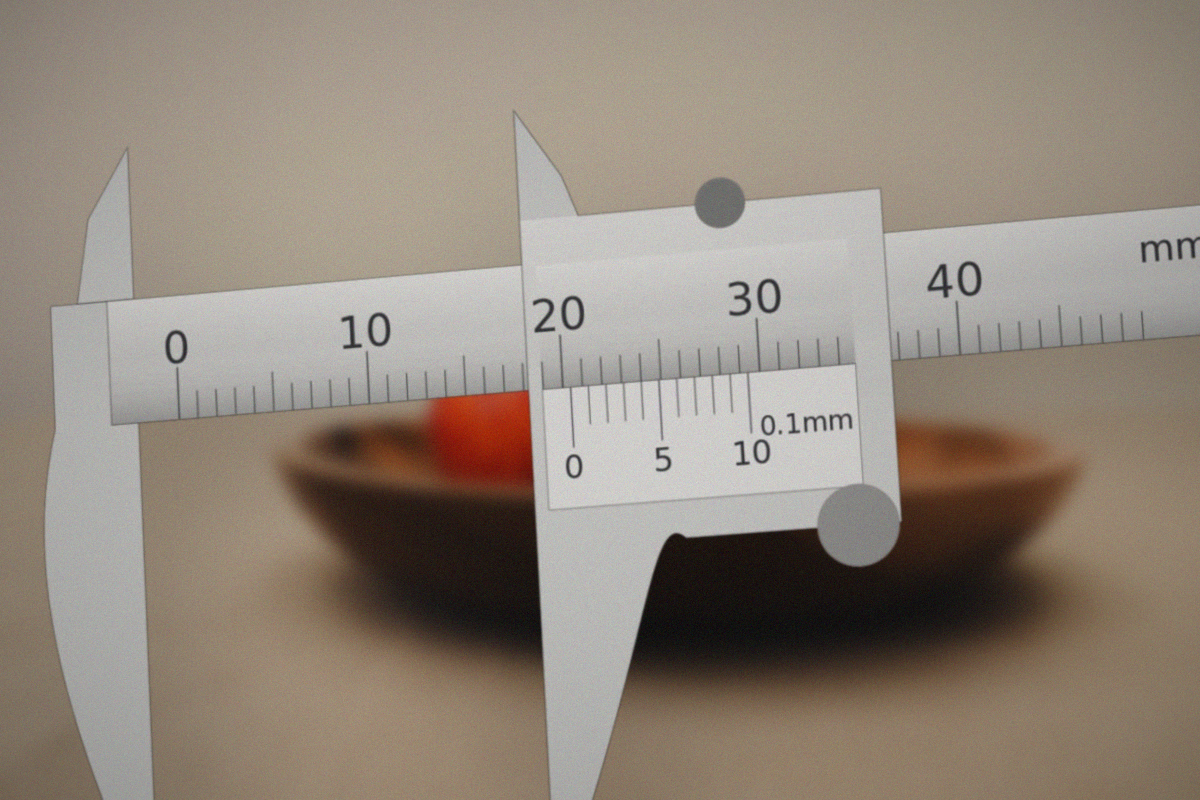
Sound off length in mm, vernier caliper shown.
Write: 20.4 mm
